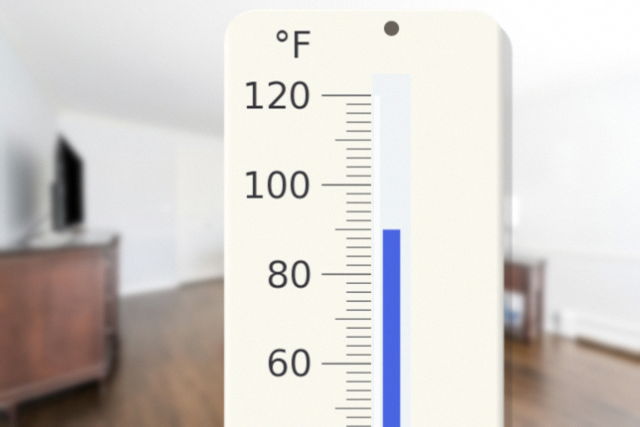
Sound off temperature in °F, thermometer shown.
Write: 90 °F
